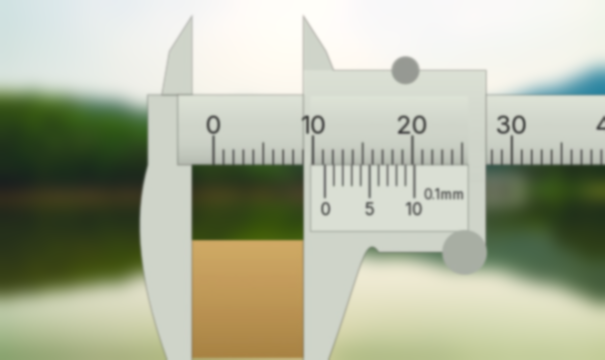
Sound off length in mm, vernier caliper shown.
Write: 11.2 mm
